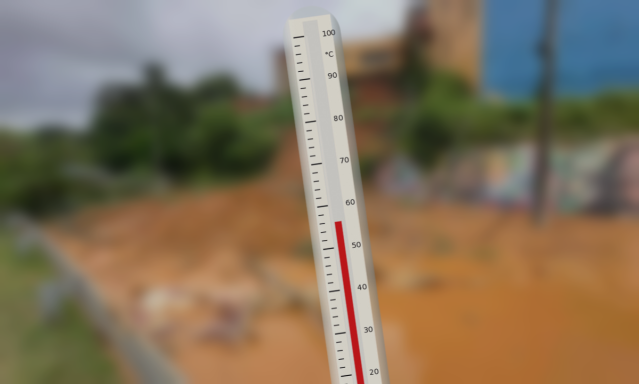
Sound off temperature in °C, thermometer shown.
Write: 56 °C
